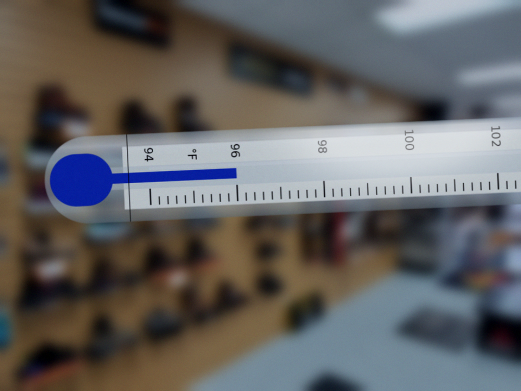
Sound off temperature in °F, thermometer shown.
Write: 96 °F
